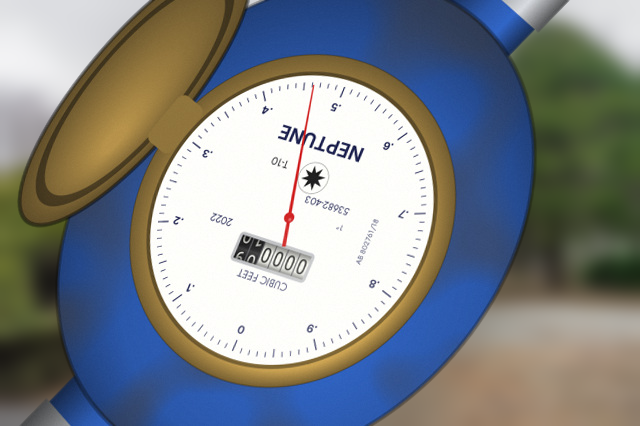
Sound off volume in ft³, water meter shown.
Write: 9.46 ft³
